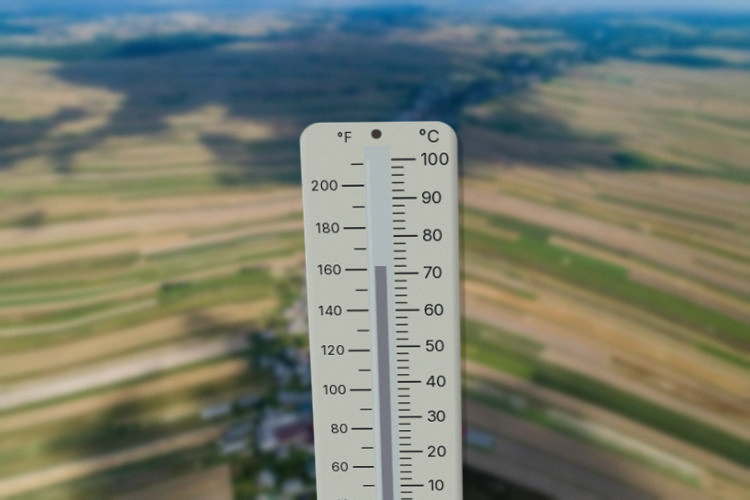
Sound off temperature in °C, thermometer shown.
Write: 72 °C
